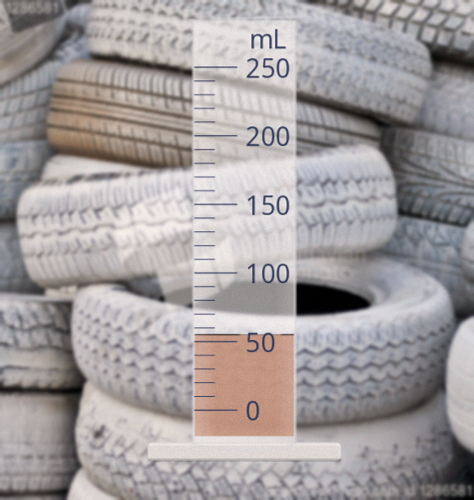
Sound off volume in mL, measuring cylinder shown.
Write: 55 mL
